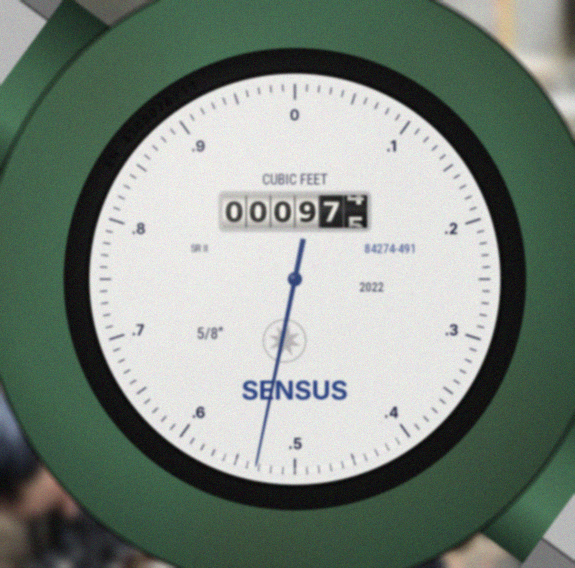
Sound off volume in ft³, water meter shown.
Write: 974.53 ft³
